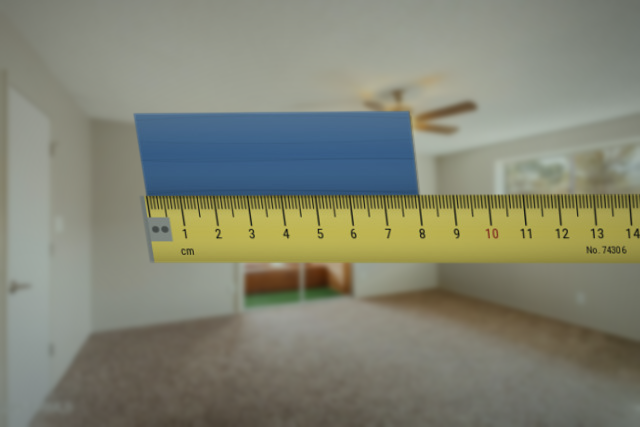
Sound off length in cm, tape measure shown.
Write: 8 cm
